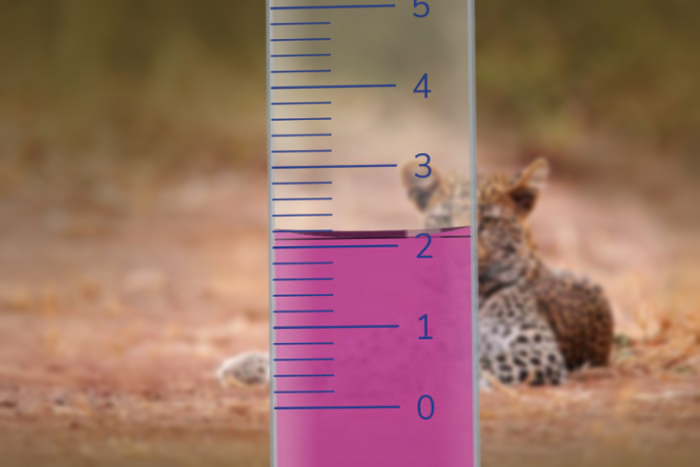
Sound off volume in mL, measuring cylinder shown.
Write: 2.1 mL
